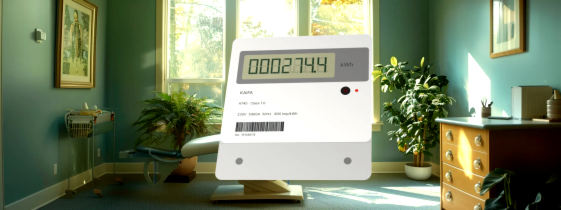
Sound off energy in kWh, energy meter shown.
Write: 274.4 kWh
